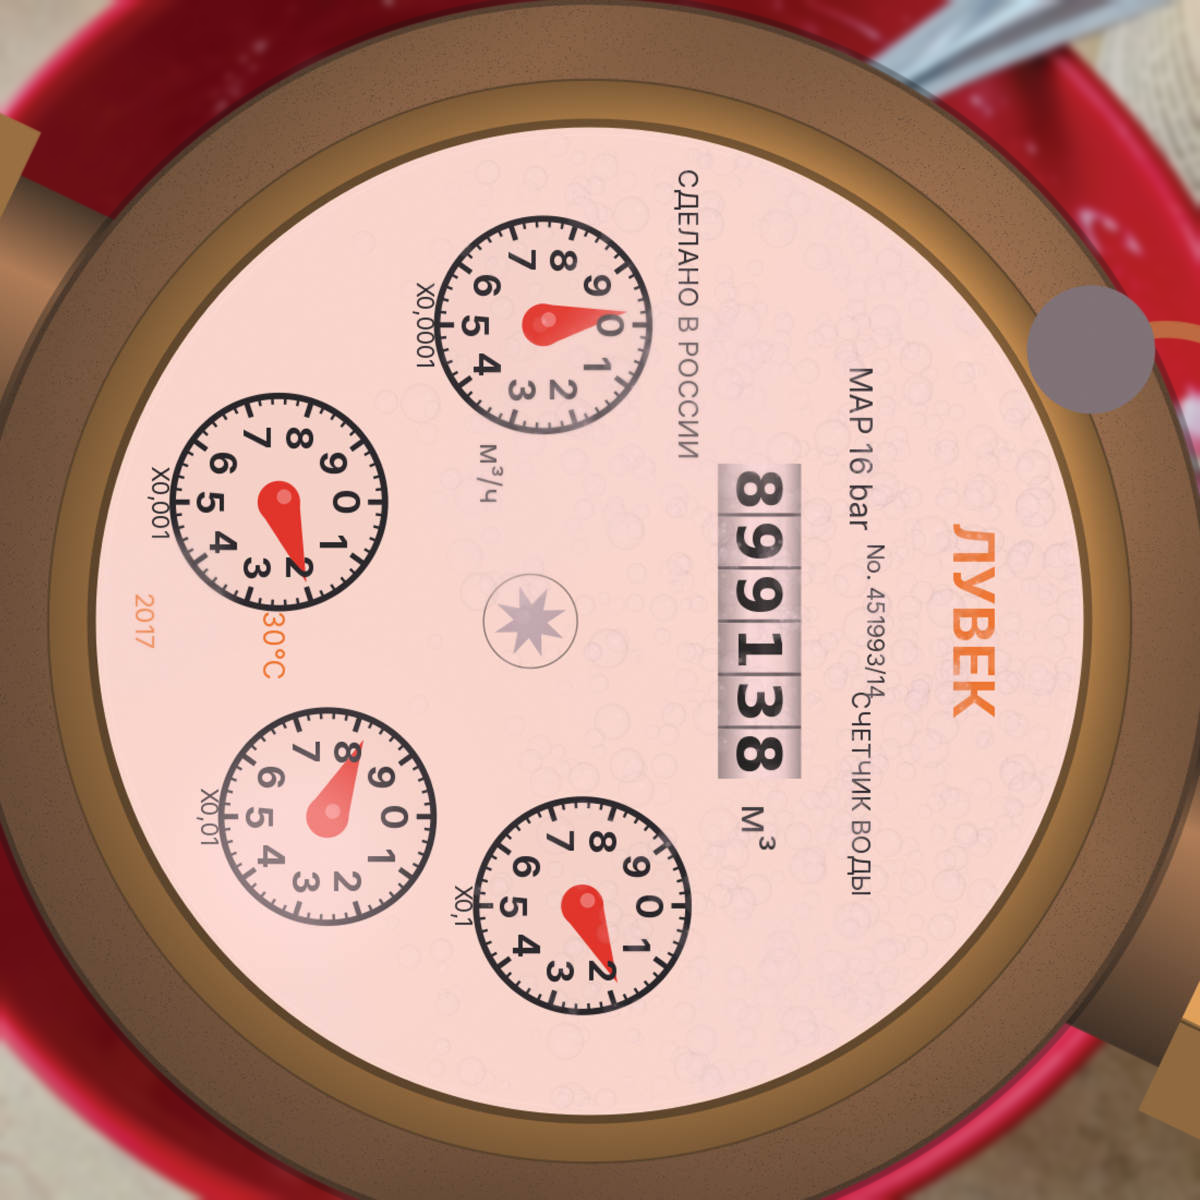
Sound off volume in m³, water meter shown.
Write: 899138.1819 m³
